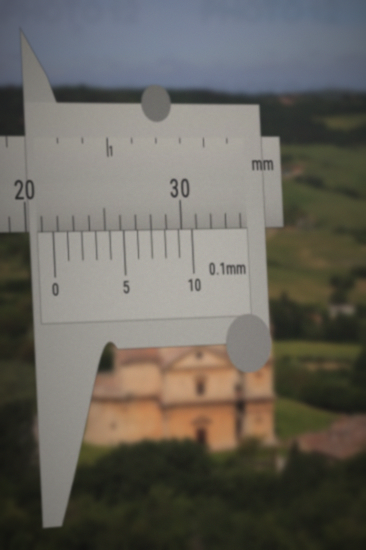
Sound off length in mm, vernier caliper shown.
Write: 21.7 mm
